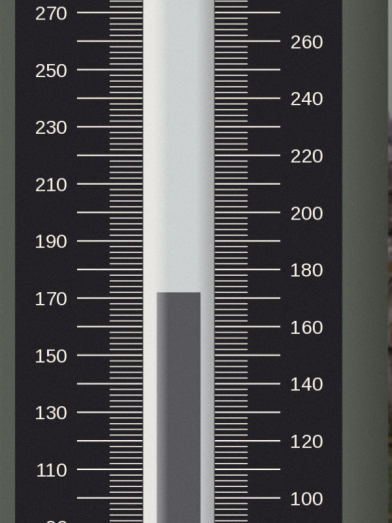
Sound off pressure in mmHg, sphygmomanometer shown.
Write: 172 mmHg
